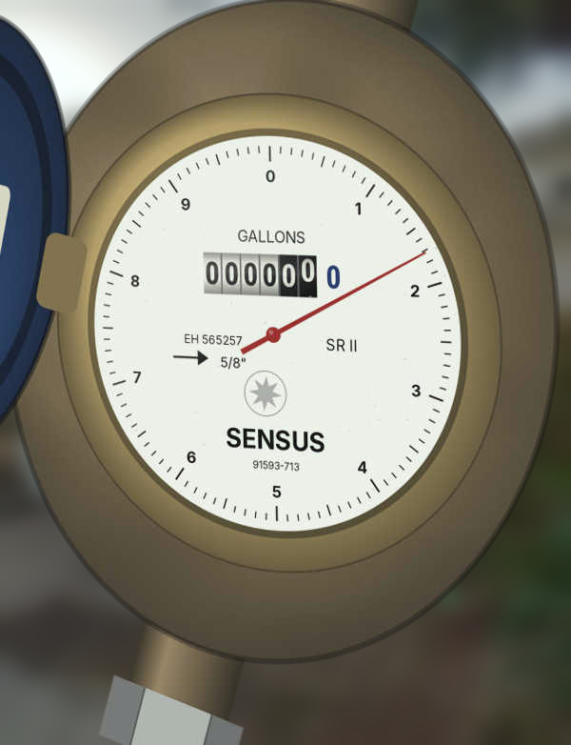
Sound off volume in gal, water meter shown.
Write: 1.7 gal
